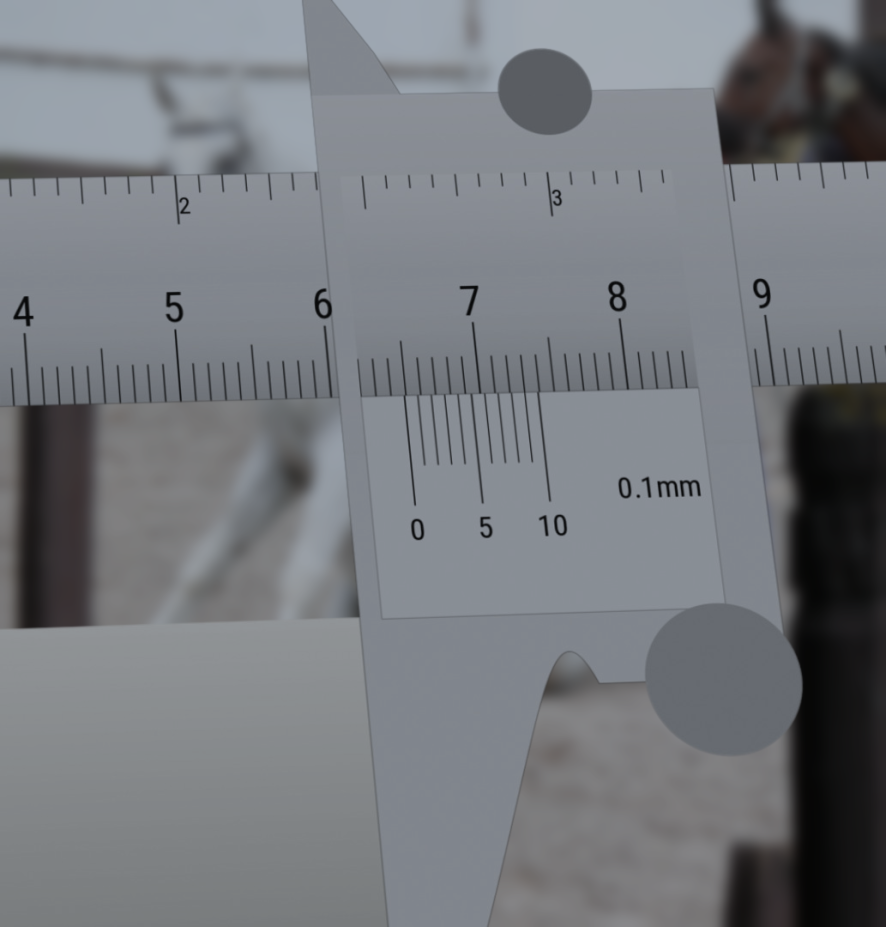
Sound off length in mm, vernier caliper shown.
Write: 64.9 mm
